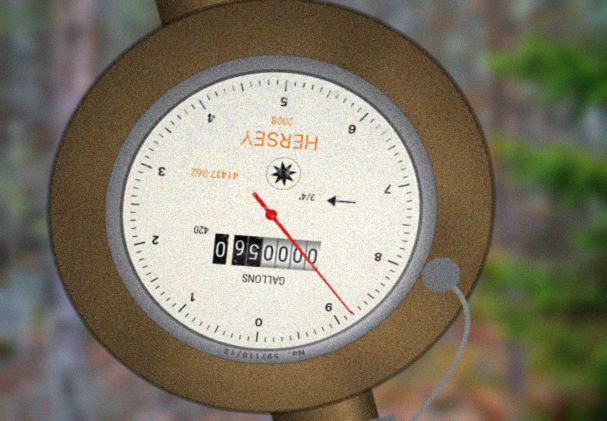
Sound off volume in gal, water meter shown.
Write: 558.8 gal
